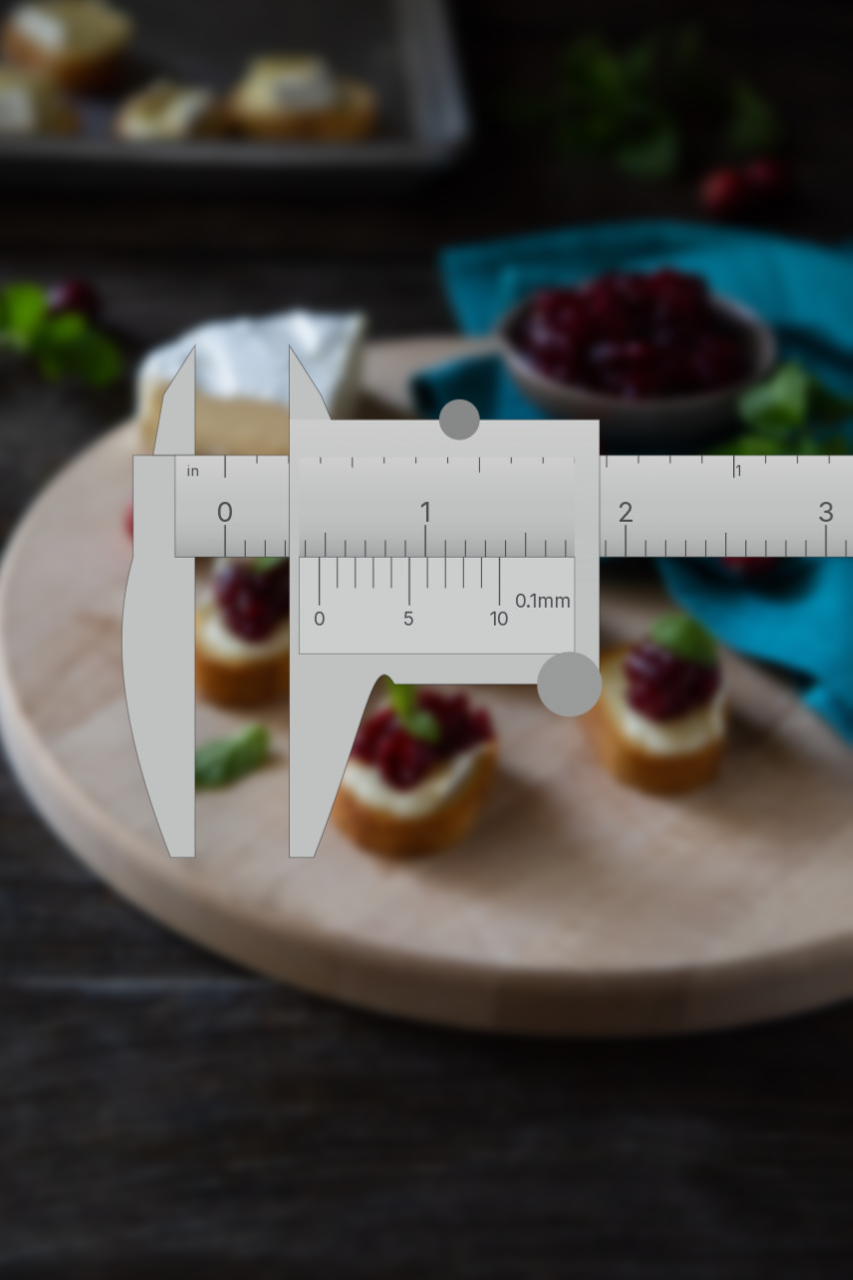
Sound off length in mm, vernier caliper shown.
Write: 4.7 mm
